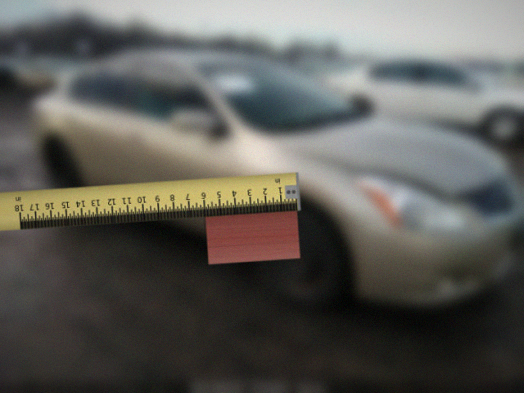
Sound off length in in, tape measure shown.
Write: 6 in
